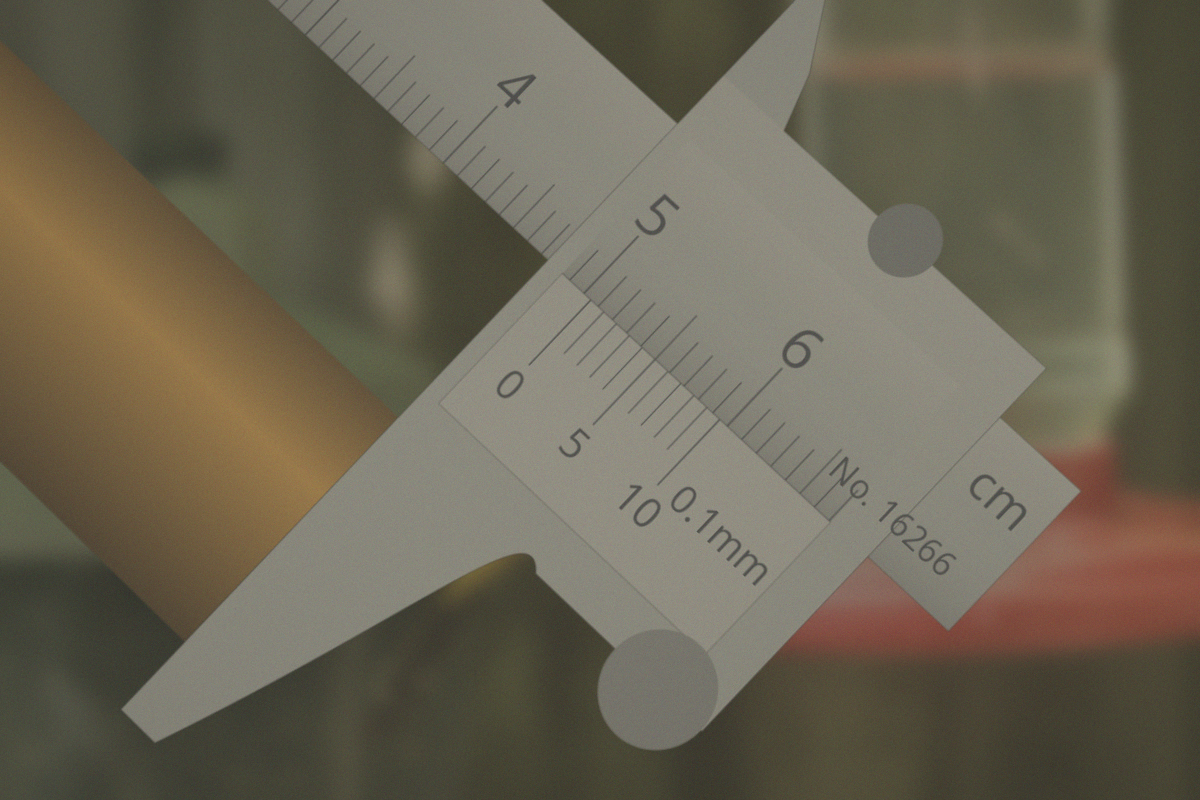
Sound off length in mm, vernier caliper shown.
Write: 50.5 mm
